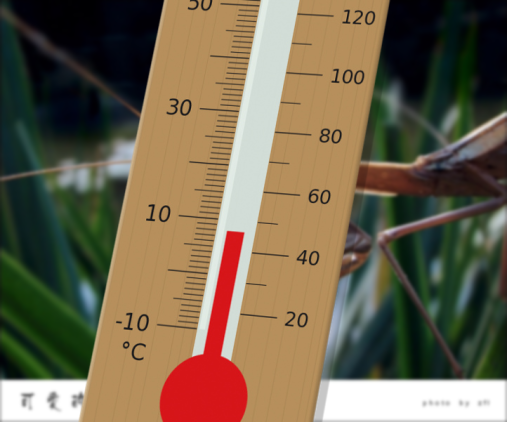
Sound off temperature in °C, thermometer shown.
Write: 8 °C
